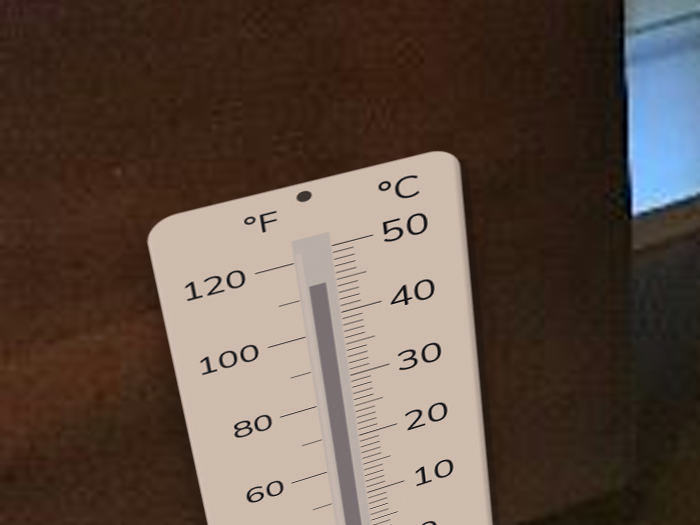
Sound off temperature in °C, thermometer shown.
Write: 45 °C
